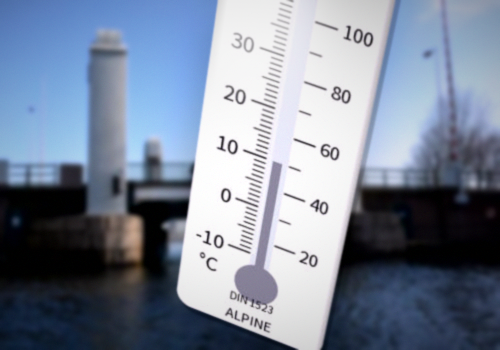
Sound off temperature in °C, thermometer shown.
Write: 10 °C
